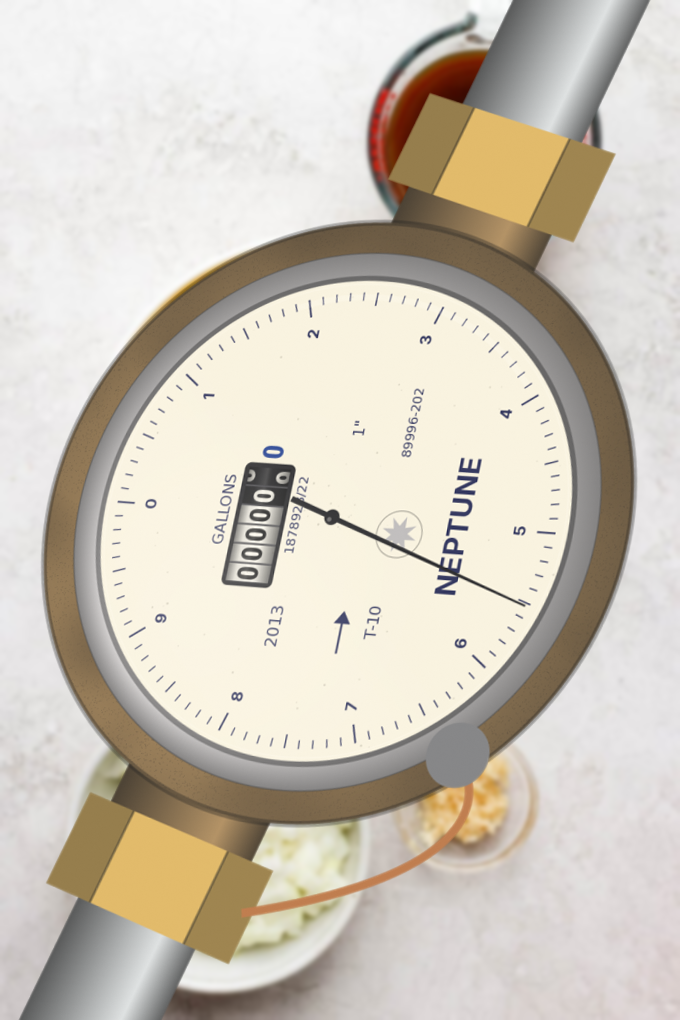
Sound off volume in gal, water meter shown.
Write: 85.5 gal
